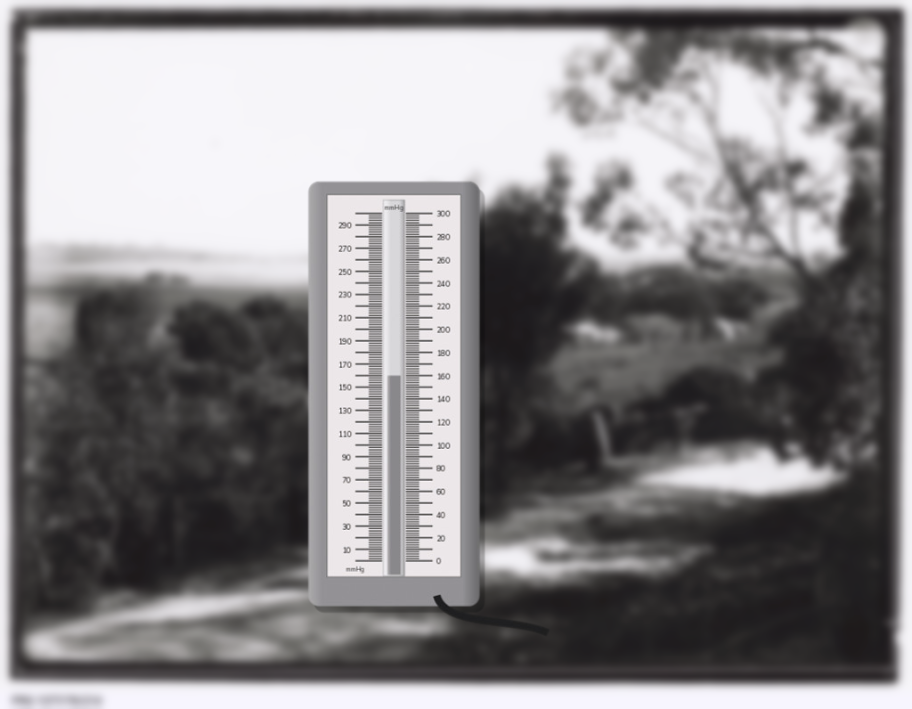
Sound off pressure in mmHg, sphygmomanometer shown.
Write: 160 mmHg
